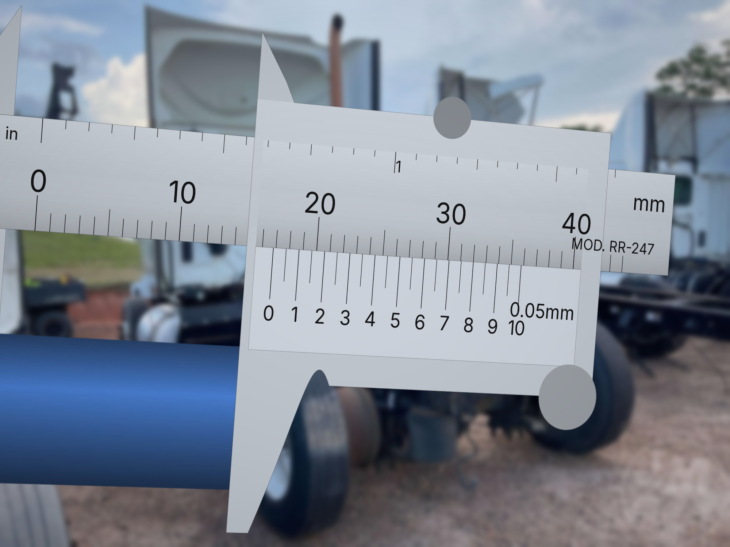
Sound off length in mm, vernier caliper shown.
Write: 16.8 mm
